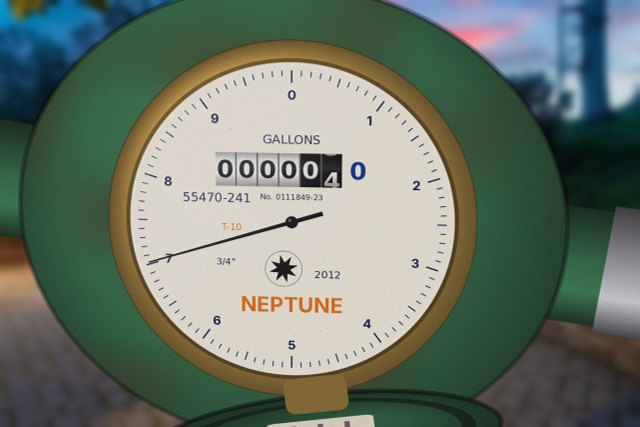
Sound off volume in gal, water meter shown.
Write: 37.0 gal
